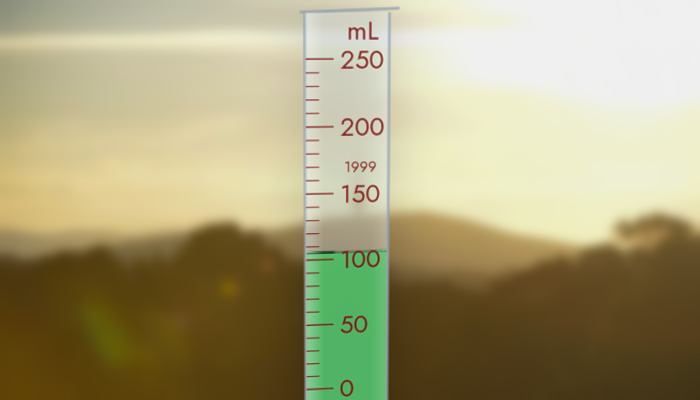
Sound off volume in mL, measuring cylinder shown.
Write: 105 mL
